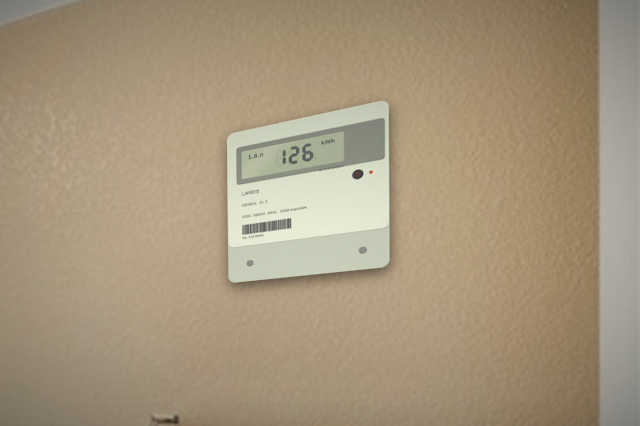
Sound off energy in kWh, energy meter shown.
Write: 126 kWh
